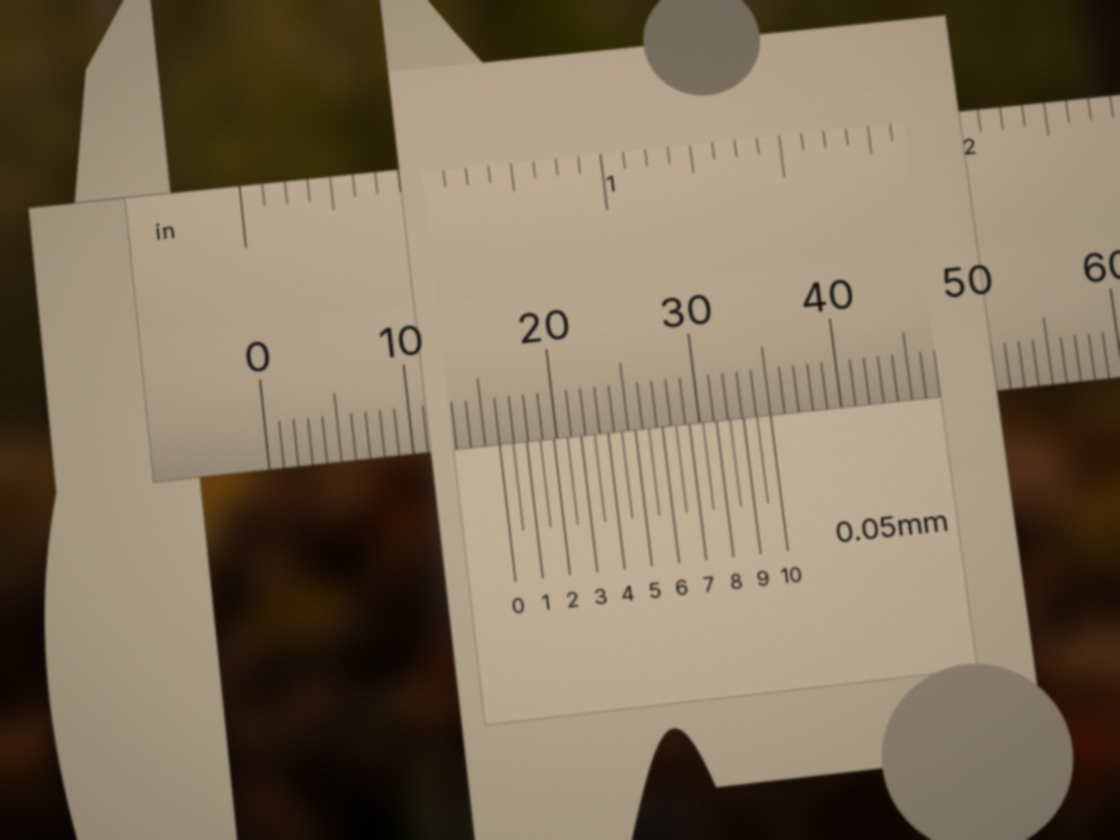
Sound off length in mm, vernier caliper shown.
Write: 16.0 mm
